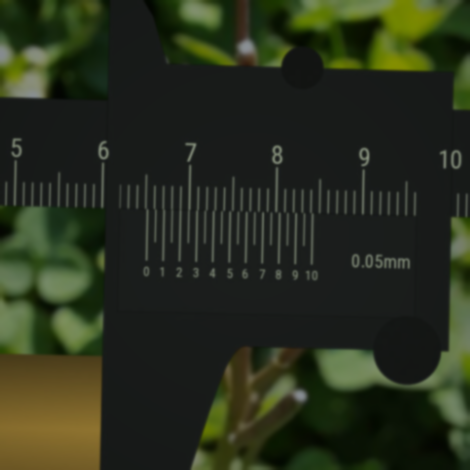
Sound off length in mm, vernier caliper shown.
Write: 65.2 mm
